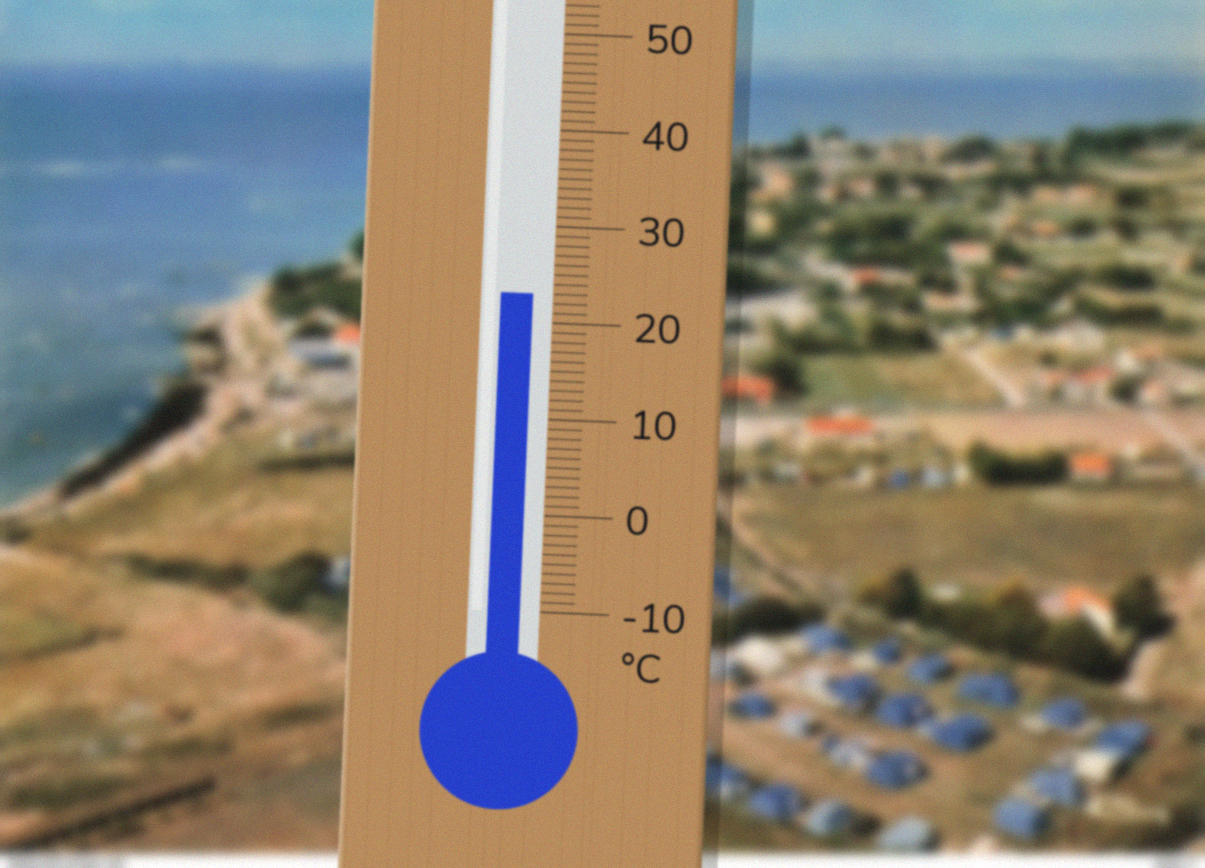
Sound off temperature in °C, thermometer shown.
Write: 23 °C
